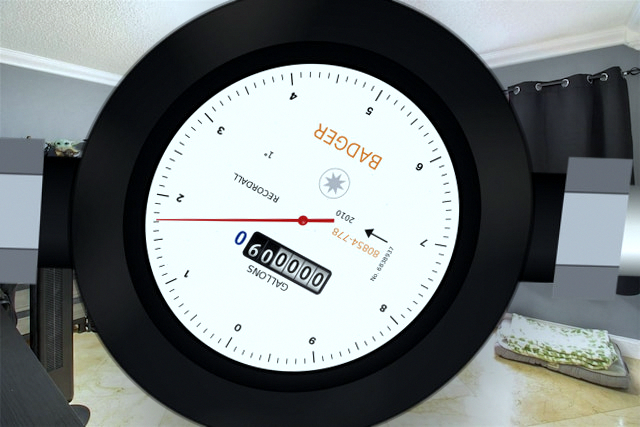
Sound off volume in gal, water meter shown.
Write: 91.7 gal
